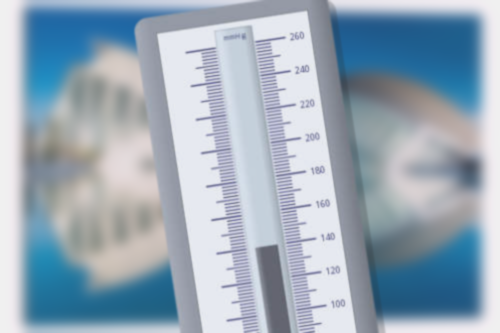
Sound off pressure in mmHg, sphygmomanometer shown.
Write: 140 mmHg
